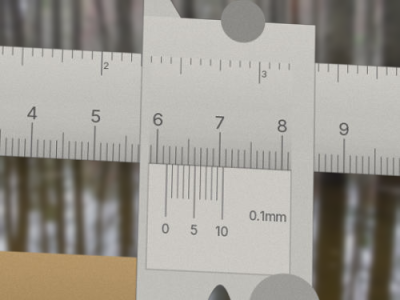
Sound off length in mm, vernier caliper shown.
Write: 61.6 mm
